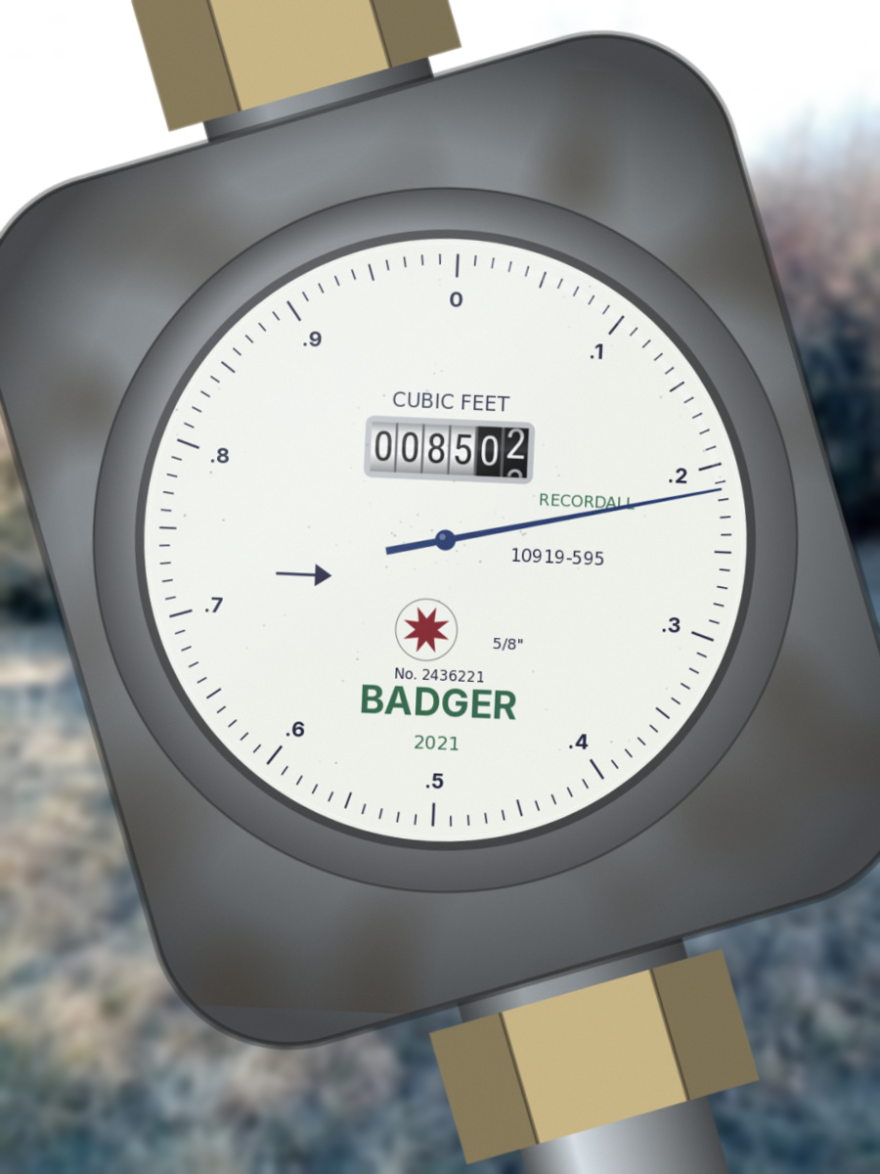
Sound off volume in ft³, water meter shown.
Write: 8502.21 ft³
